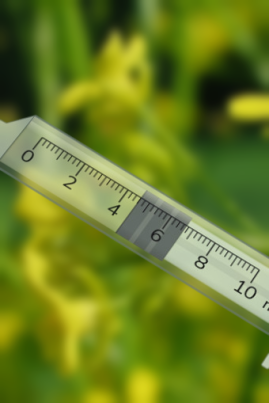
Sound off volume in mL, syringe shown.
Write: 4.6 mL
